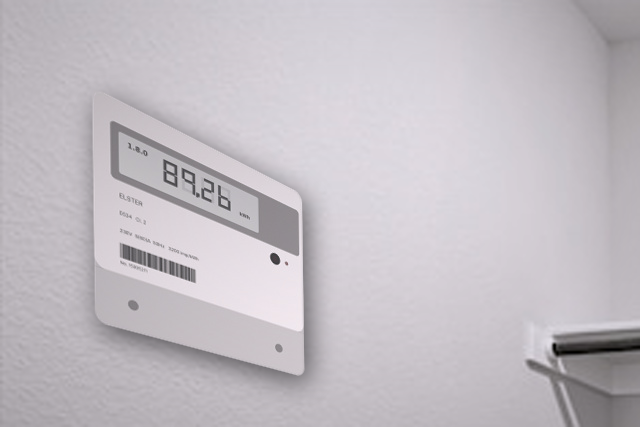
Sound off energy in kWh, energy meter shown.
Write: 89.26 kWh
